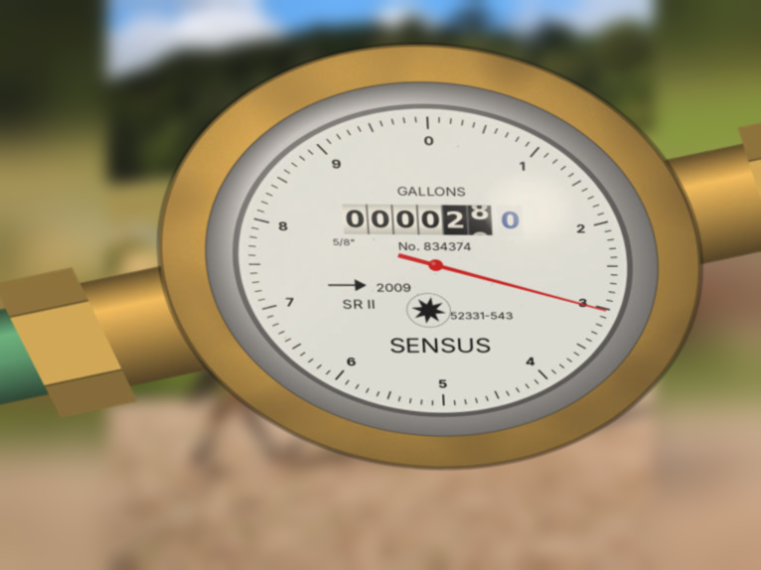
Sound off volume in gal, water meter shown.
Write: 283.0 gal
